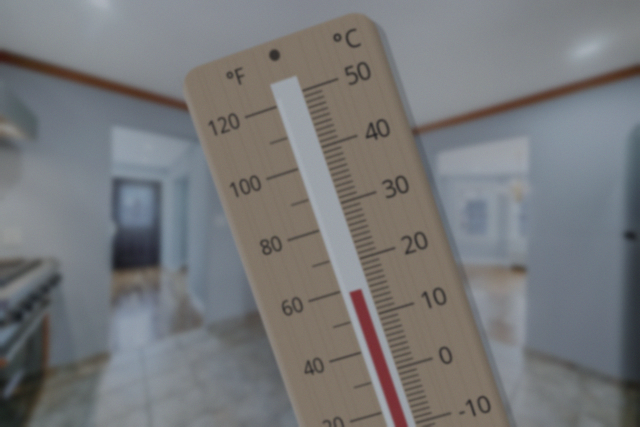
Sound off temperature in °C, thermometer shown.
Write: 15 °C
